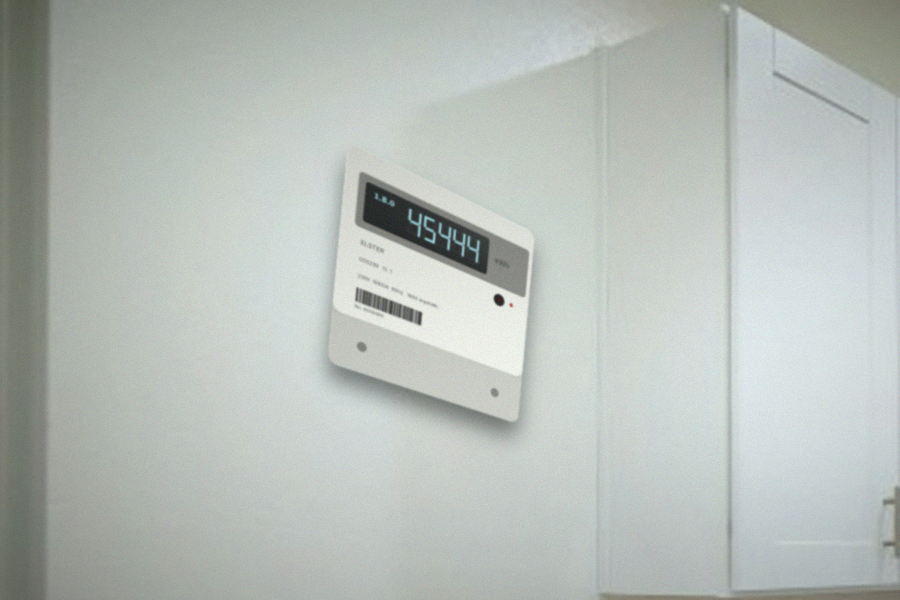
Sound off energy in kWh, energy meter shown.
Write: 45444 kWh
